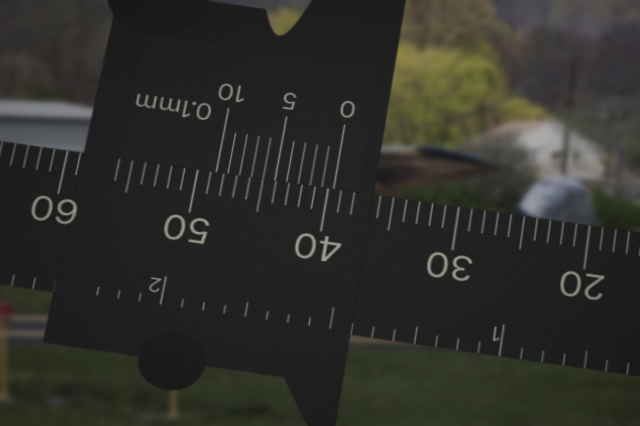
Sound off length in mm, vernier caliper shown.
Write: 39.6 mm
